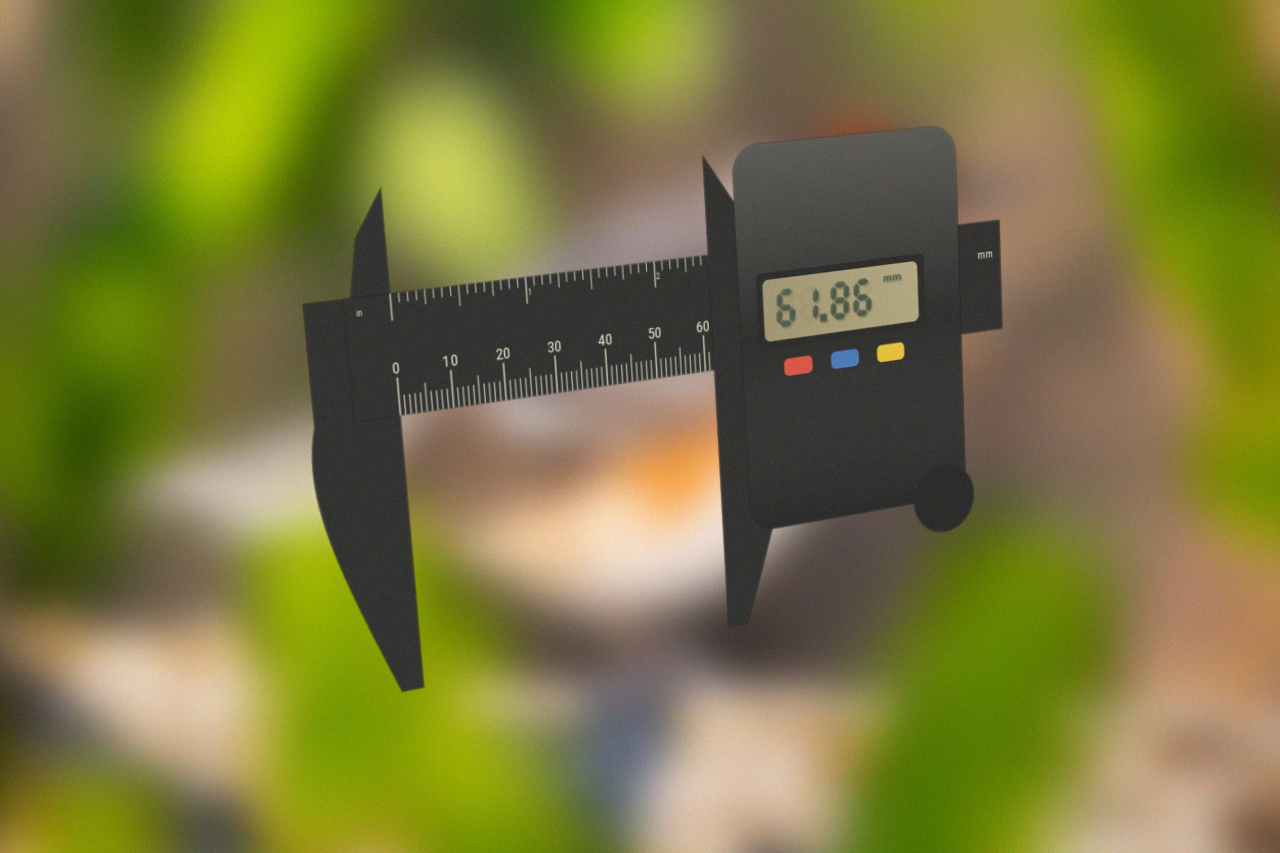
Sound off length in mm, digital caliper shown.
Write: 61.86 mm
